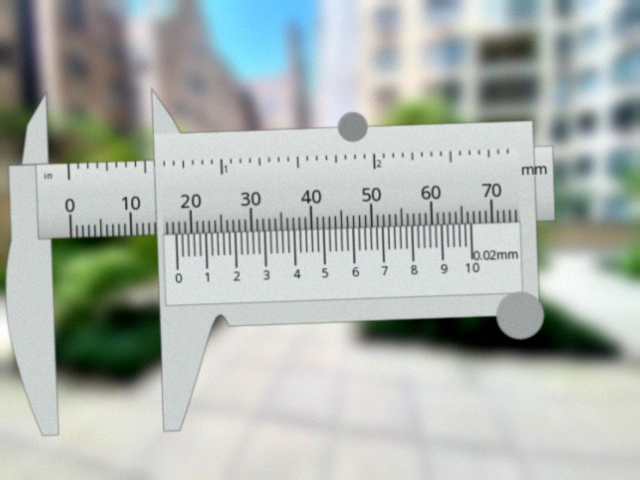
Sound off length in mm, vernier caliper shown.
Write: 17.5 mm
